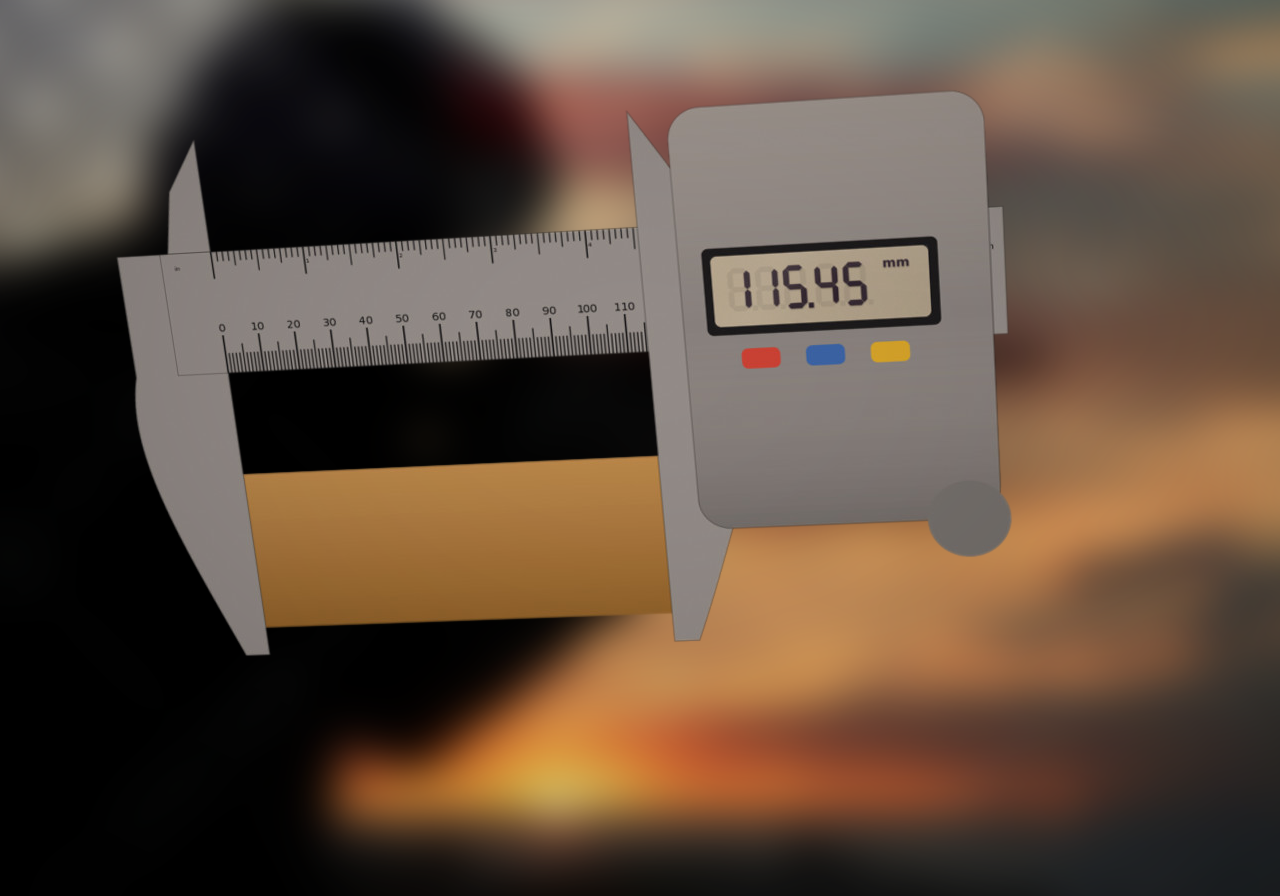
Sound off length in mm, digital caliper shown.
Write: 115.45 mm
